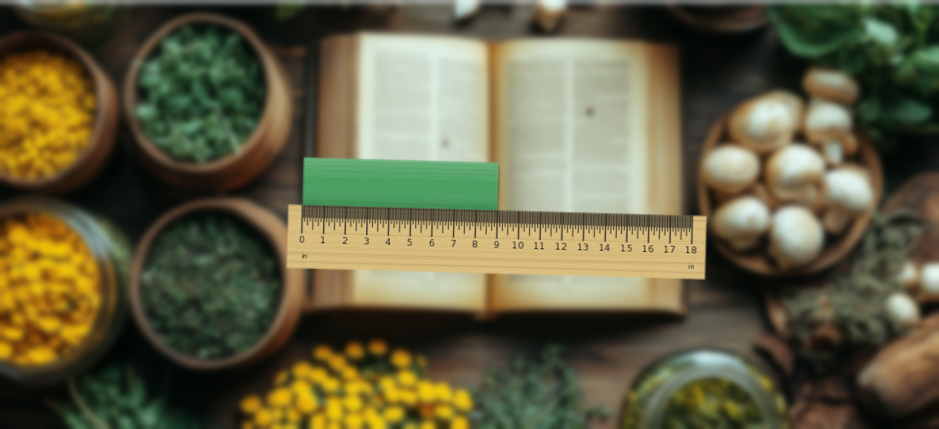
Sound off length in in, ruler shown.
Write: 9 in
